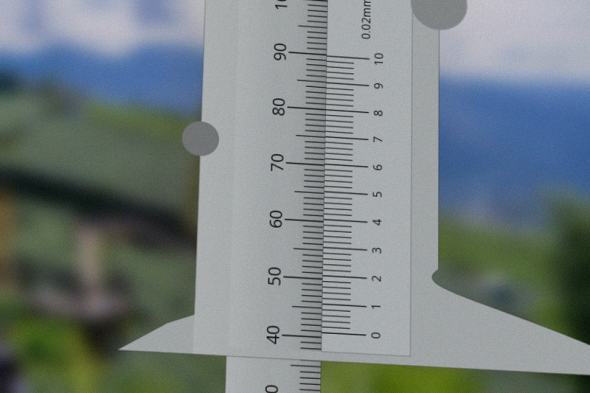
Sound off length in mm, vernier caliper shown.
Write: 40.8 mm
